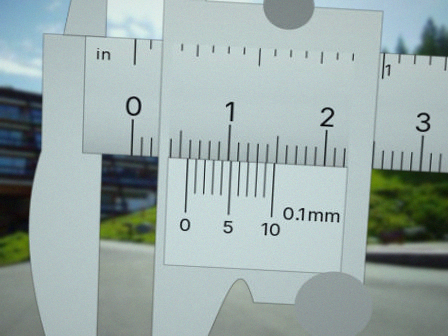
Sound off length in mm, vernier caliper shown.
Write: 5.8 mm
